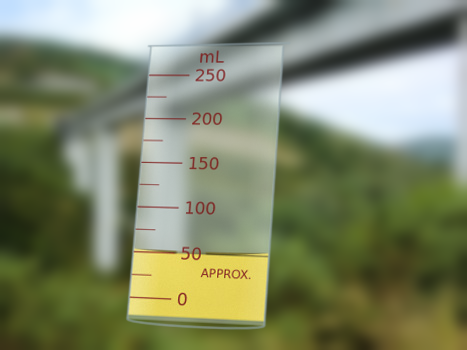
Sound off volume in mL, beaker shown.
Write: 50 mL
